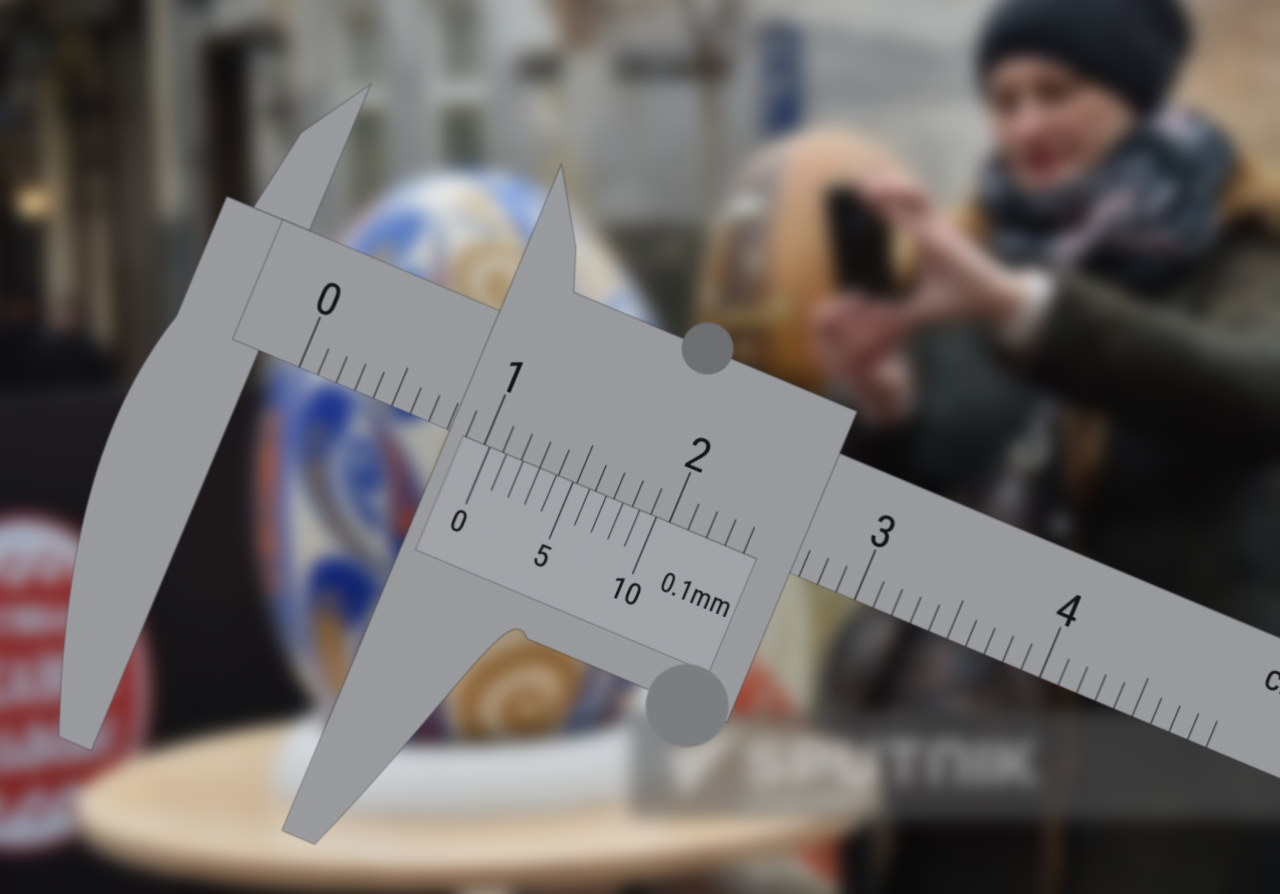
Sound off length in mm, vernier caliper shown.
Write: 10.3 mm
